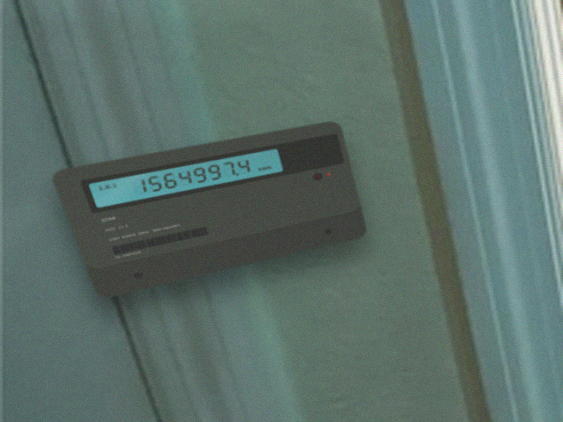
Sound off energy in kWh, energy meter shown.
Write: 1564997.4 kWh
